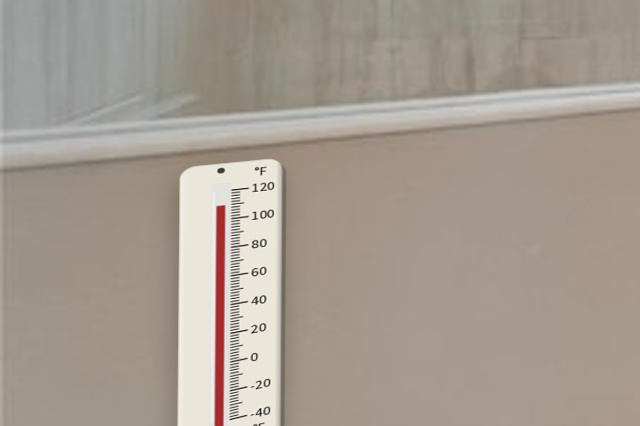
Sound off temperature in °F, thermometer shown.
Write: 110 °F
